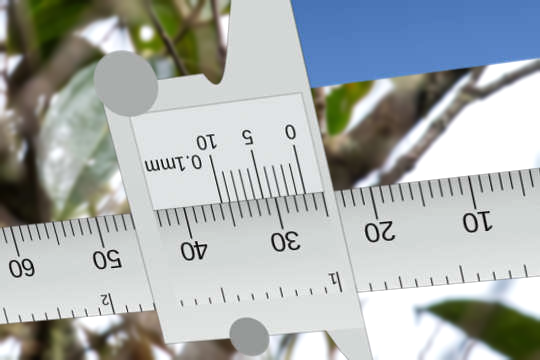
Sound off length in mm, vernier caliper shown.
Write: 26.8 mm
